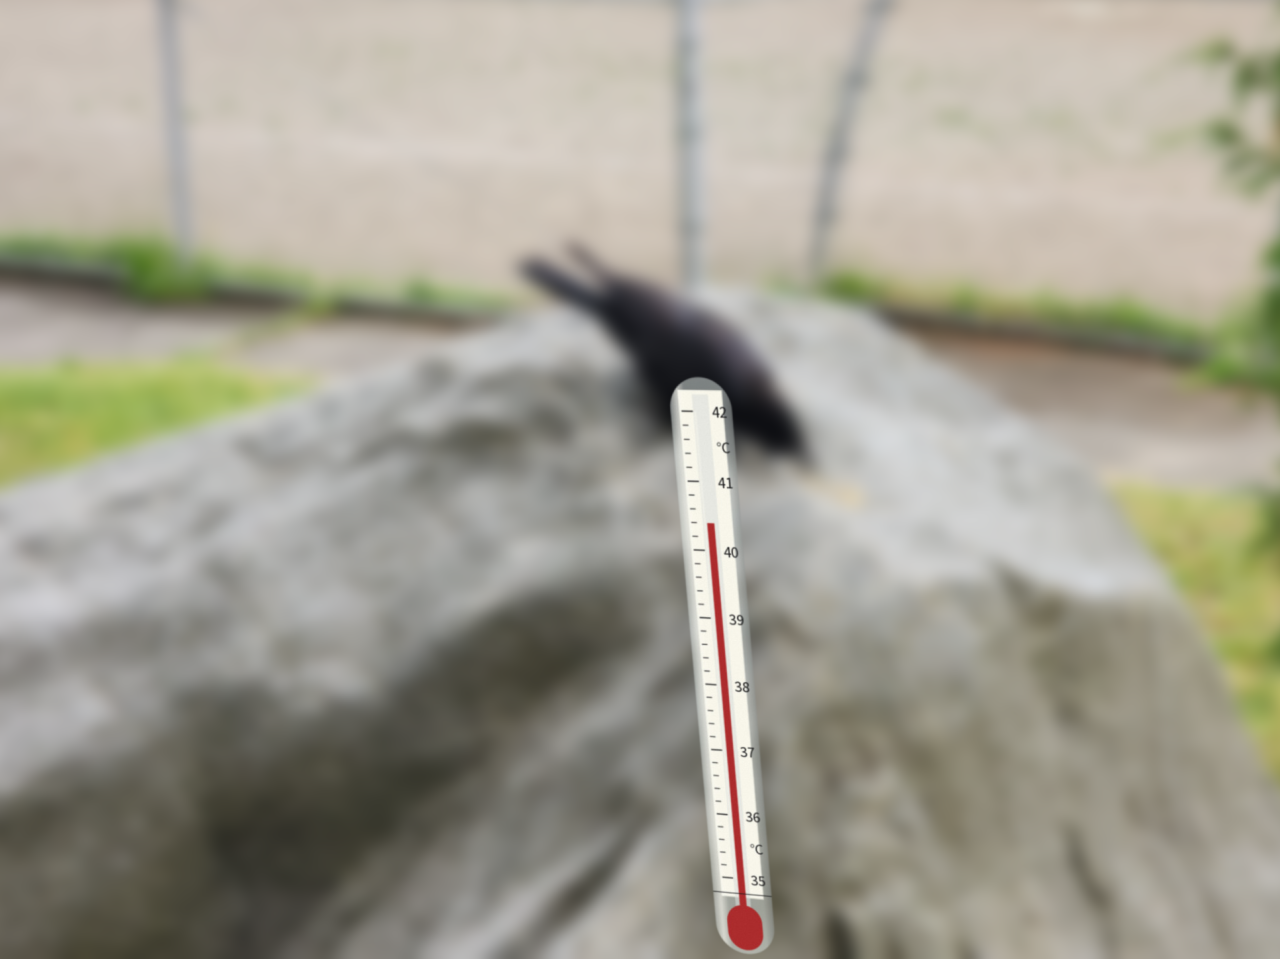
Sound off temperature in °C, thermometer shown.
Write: 40.4 °C
